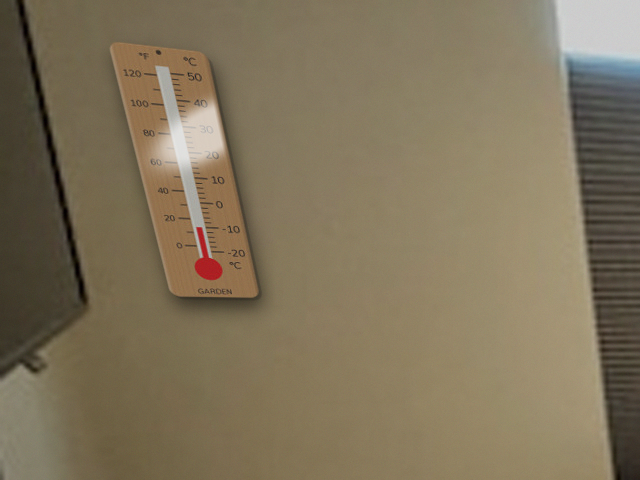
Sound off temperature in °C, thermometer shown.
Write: -10 °C
